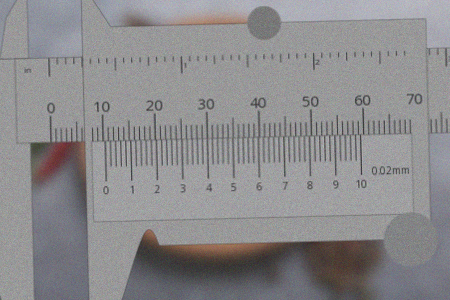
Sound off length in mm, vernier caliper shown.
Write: 10.4 mm
